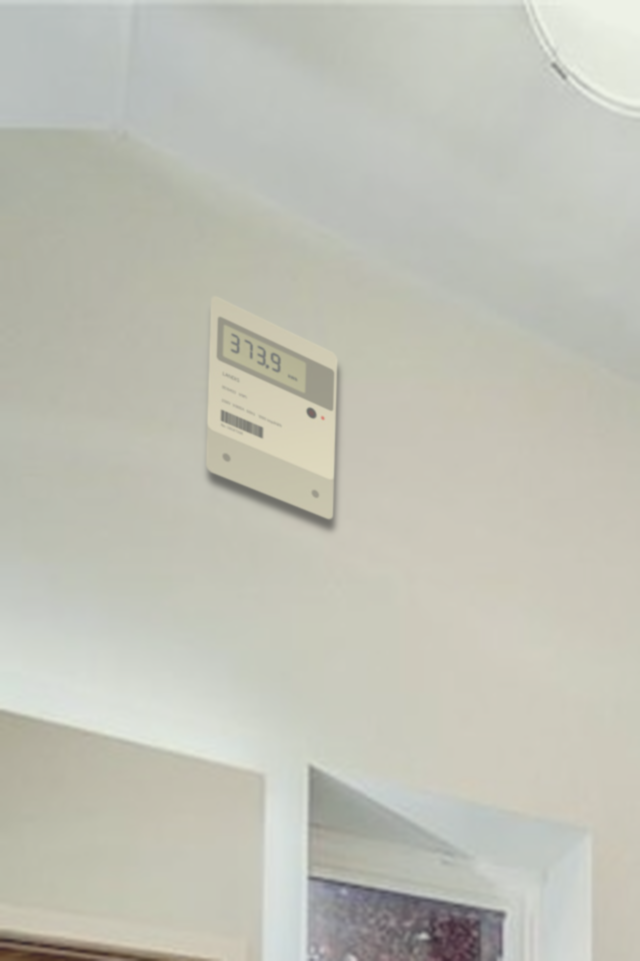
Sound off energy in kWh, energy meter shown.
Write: 373.9 kWh
